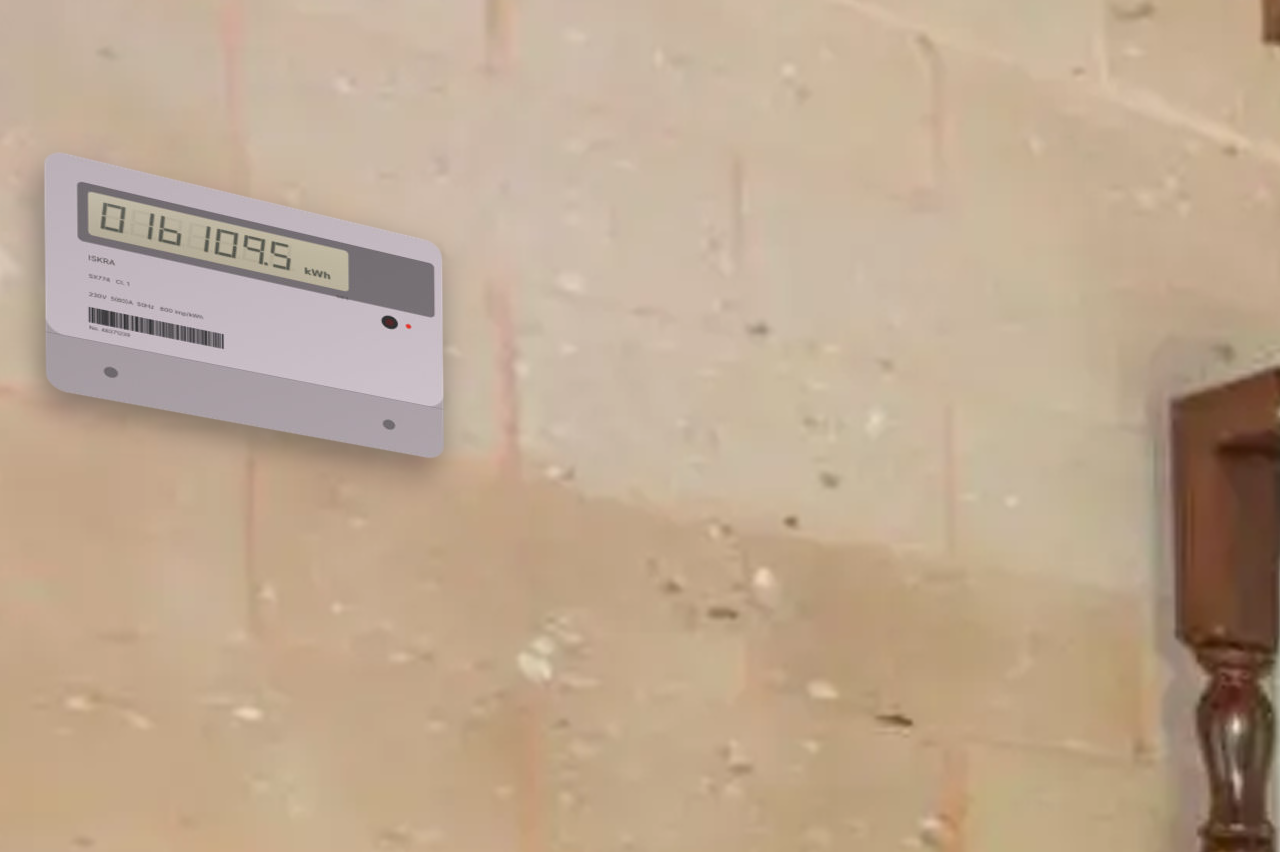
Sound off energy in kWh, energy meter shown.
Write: 16109.5 kWh
